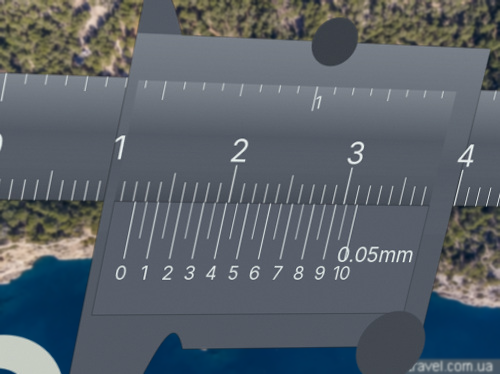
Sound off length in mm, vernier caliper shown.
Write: 12.2 mm
